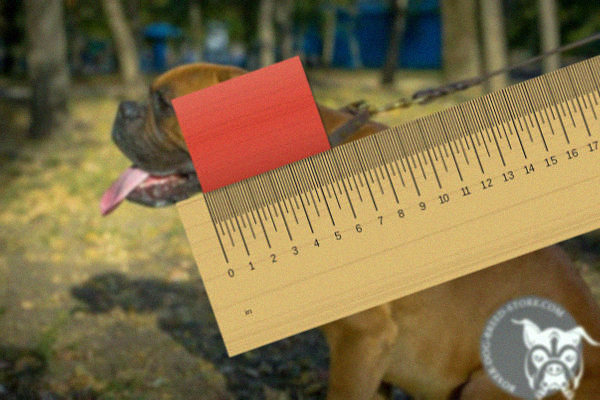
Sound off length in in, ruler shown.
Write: 6 in
